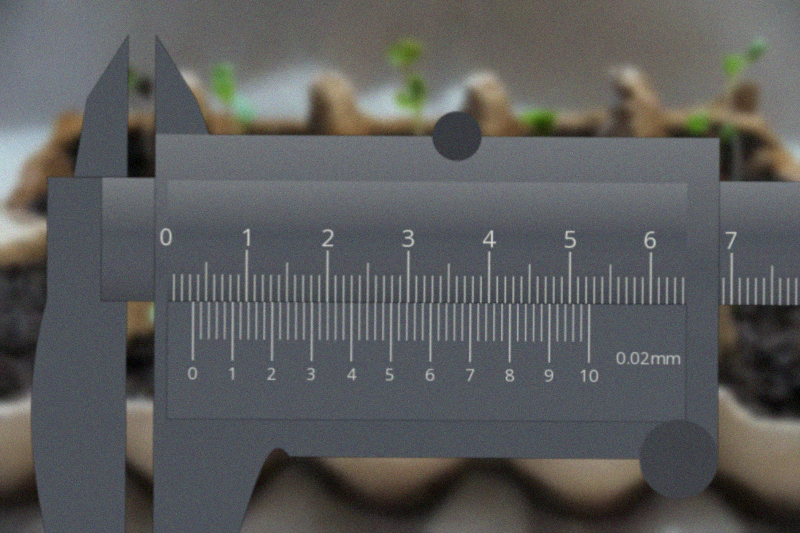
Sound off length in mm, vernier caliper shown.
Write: 3.4 mm
